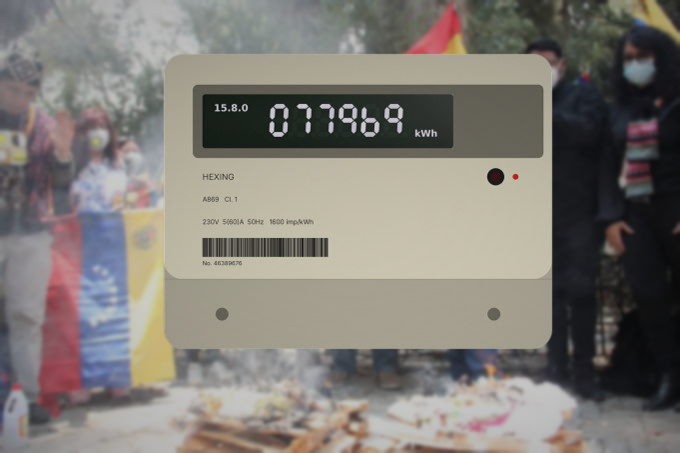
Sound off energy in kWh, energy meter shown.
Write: 77969 kWh
